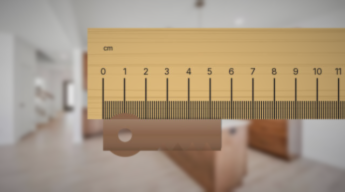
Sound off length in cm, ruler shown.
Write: 5.5 cm
